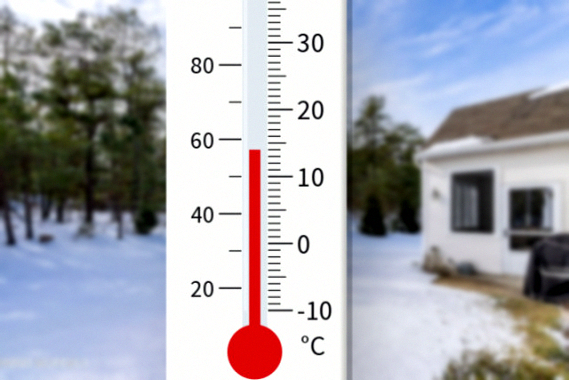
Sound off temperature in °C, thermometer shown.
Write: 14 °C
